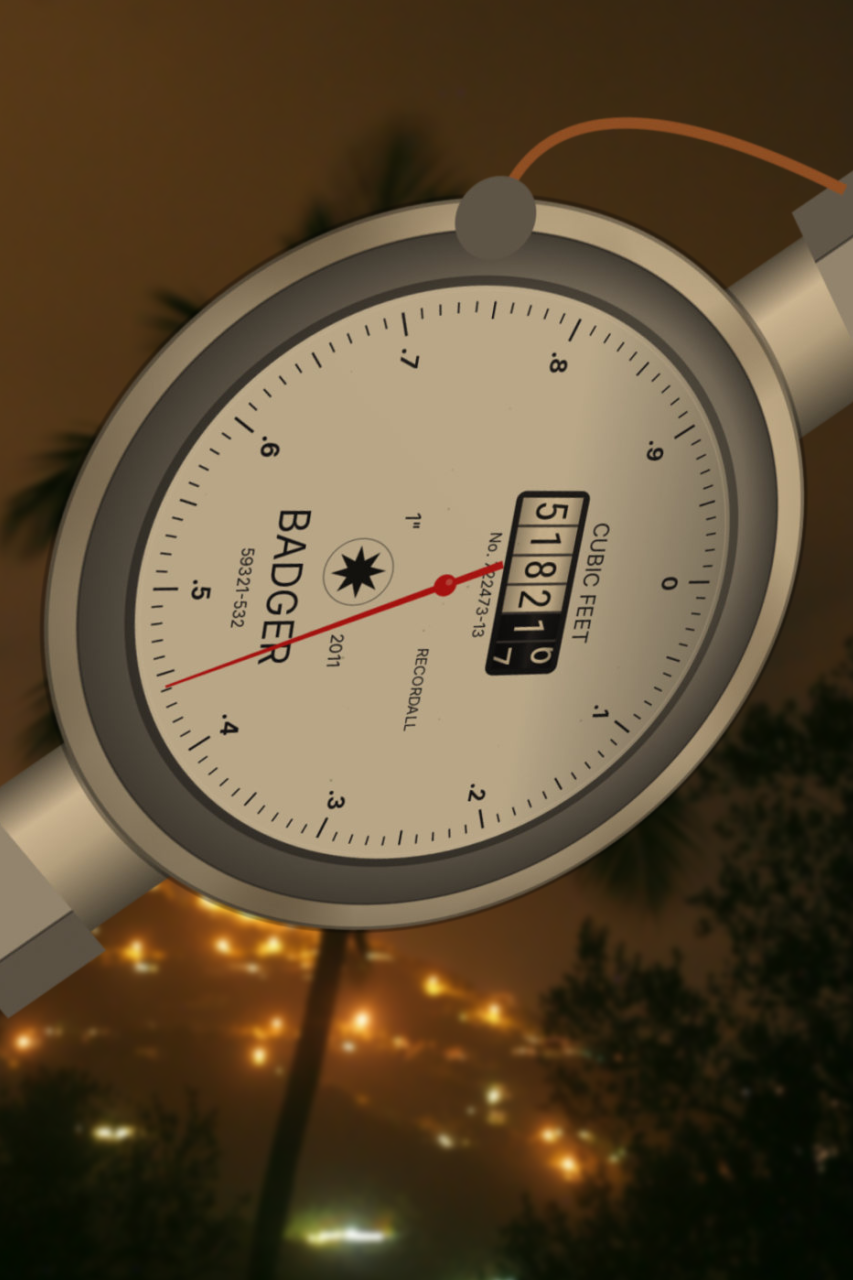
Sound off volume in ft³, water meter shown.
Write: 518216.44 ft³
